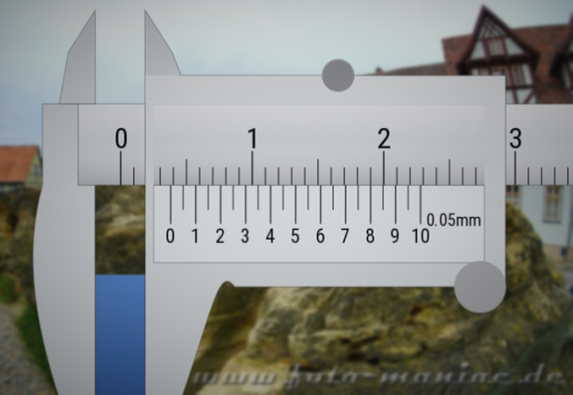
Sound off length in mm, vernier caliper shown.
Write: 3.8 mm
